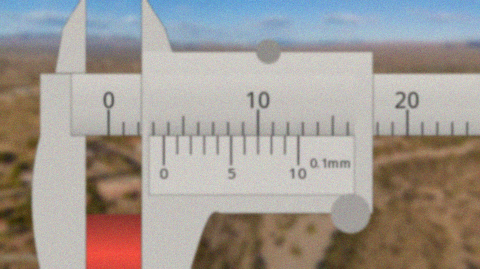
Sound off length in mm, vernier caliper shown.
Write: 3.7 mm
